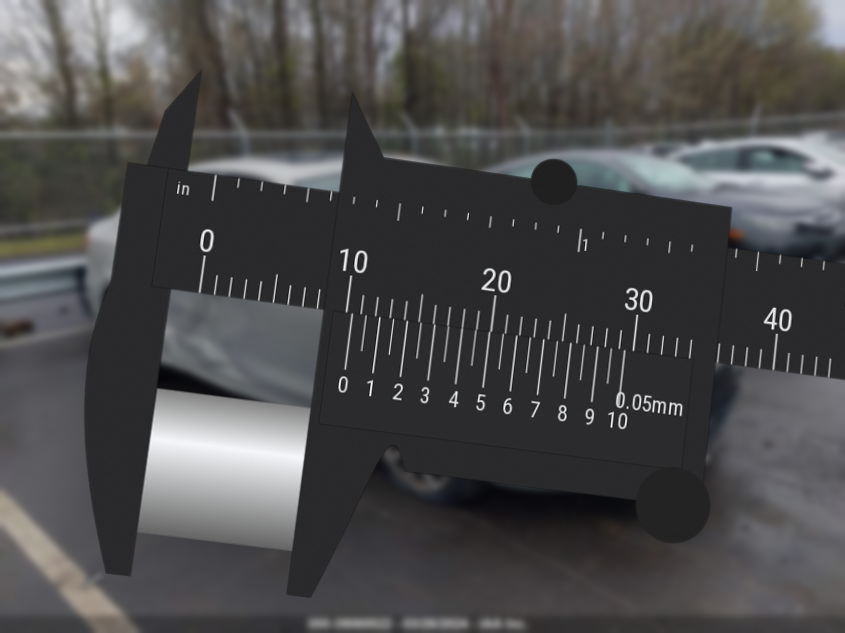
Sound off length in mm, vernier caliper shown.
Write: 10.4 mm
